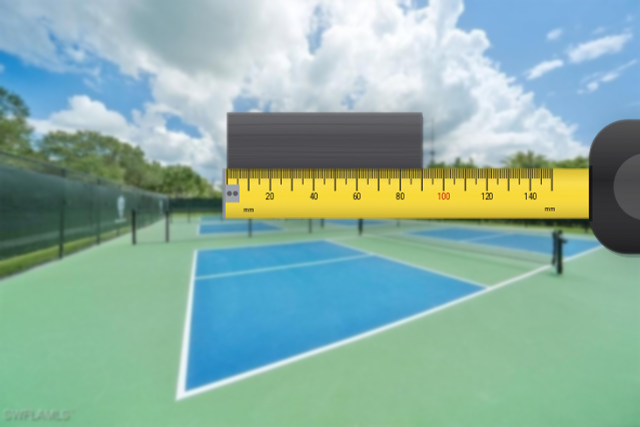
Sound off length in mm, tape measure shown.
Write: 90 mm
